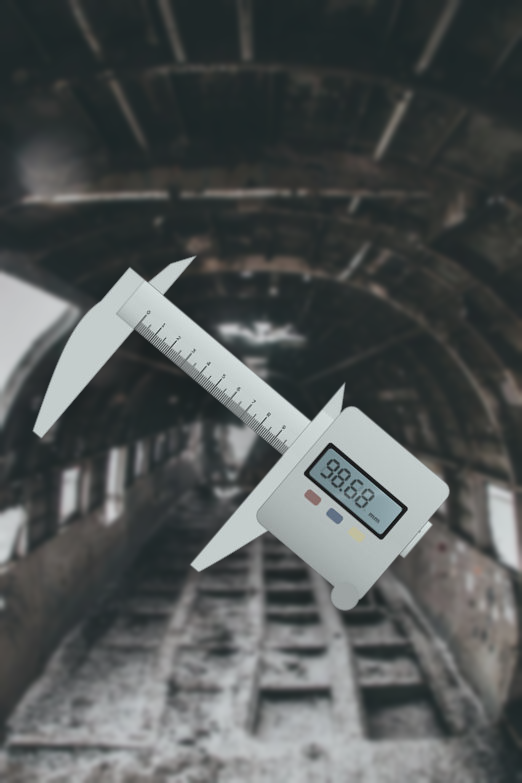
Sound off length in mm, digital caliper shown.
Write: 98.68 mm
